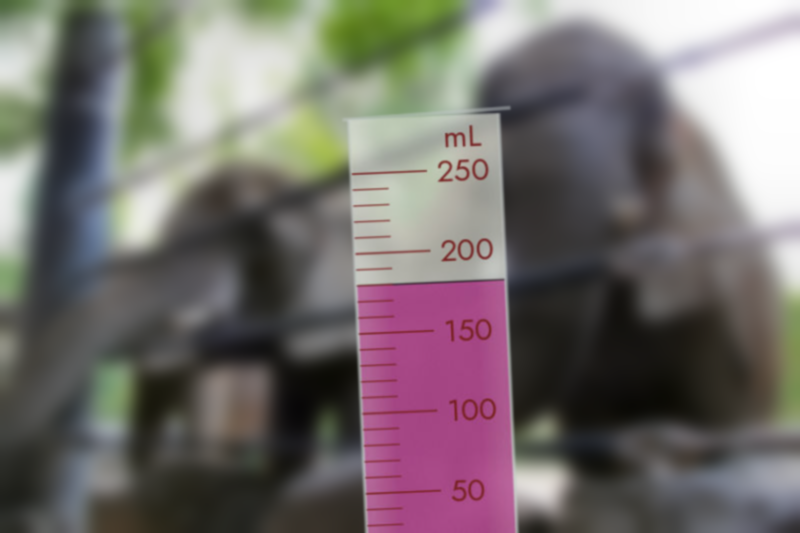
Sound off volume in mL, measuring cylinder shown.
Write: 180 mL
